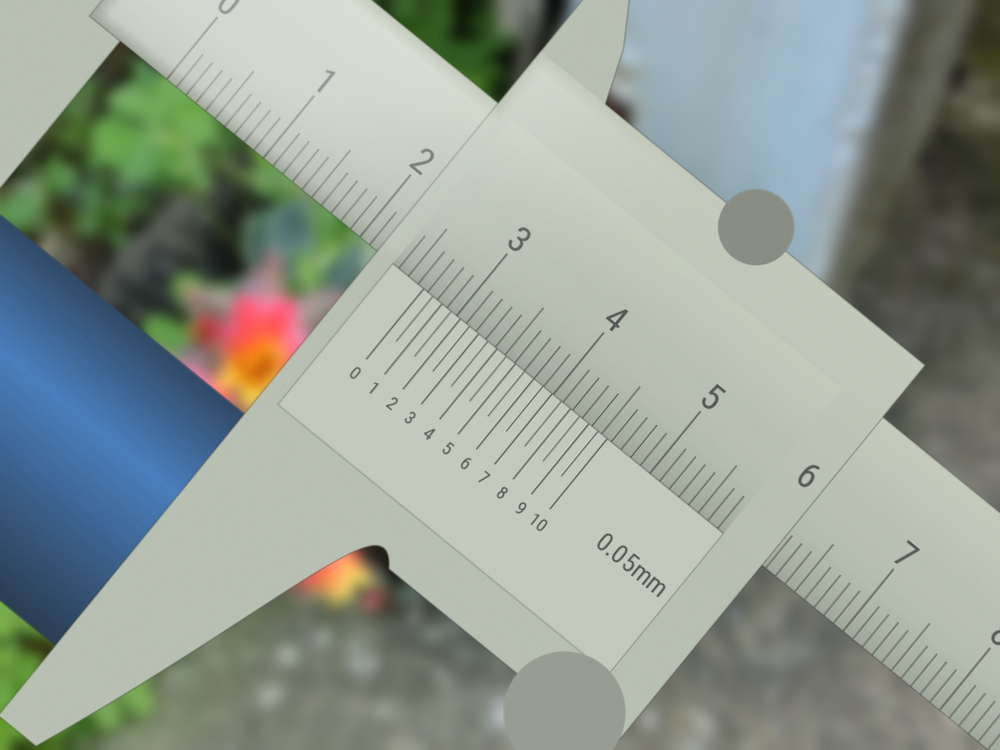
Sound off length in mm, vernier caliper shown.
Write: 26.6 mm
